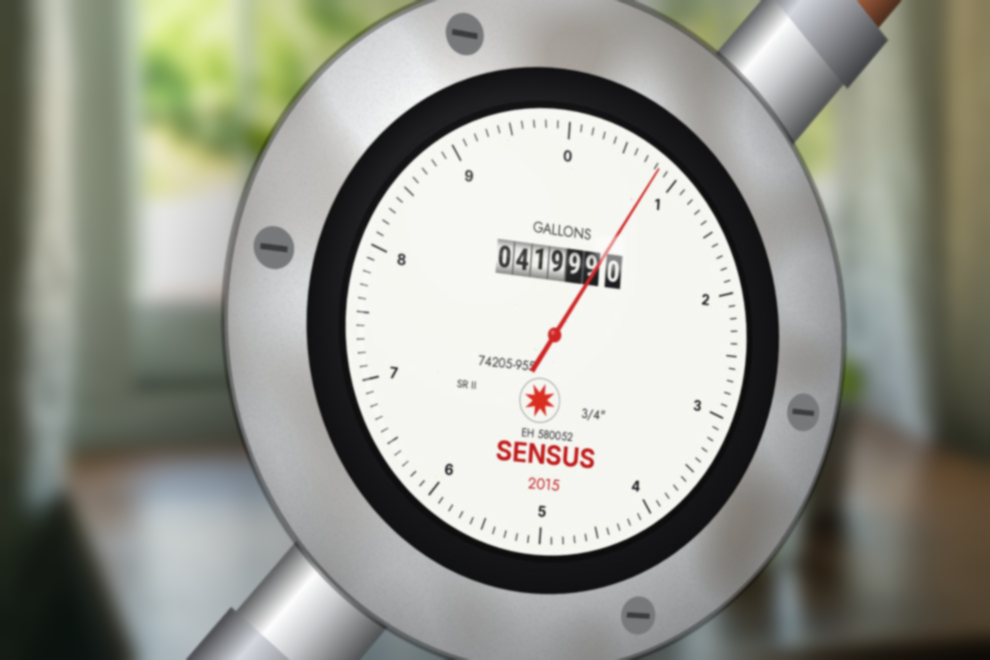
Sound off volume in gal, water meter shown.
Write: 419990.8 gal
